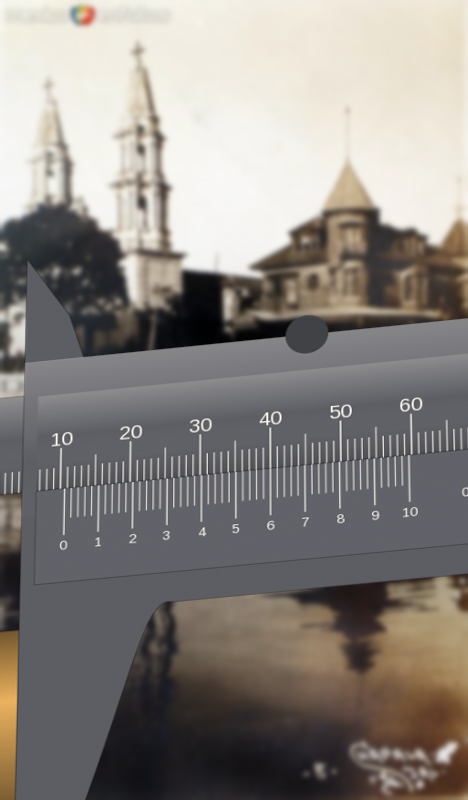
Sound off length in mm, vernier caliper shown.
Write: 10.6 mm
